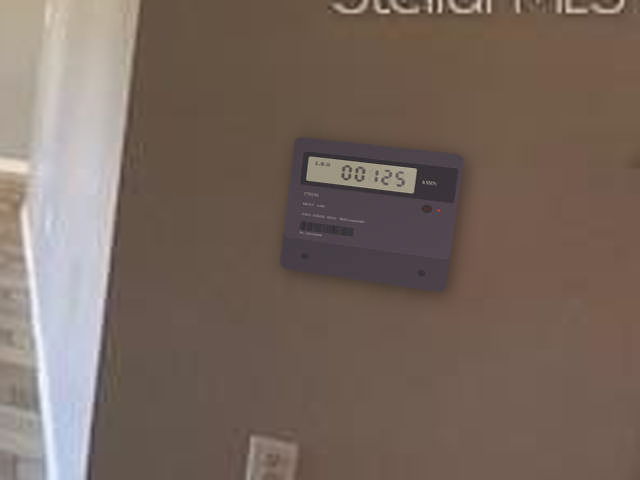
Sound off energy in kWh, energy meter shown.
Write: 125 kWh
